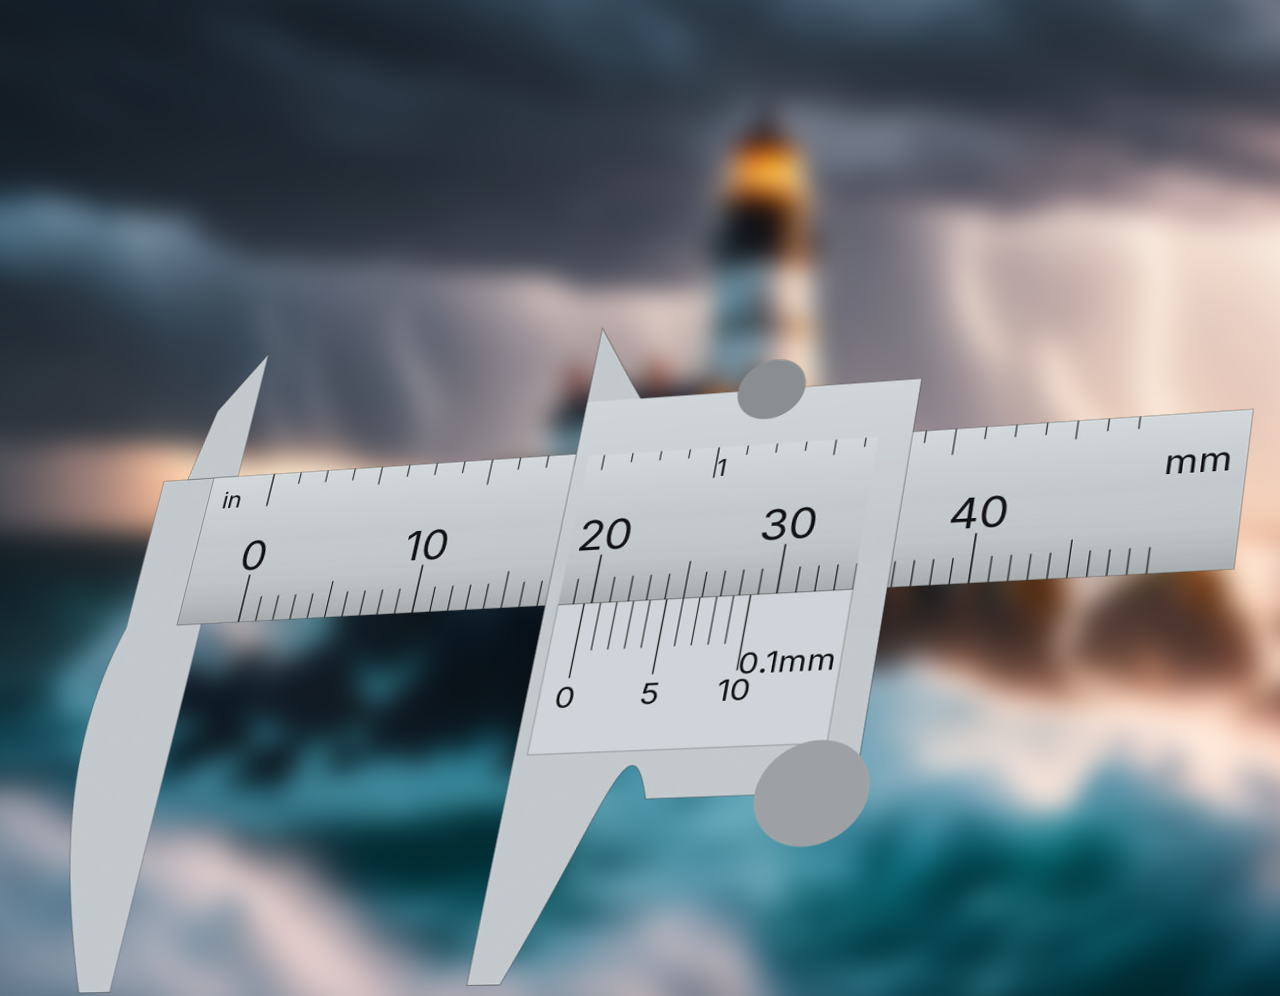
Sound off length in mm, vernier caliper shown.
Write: 19.6 mm
